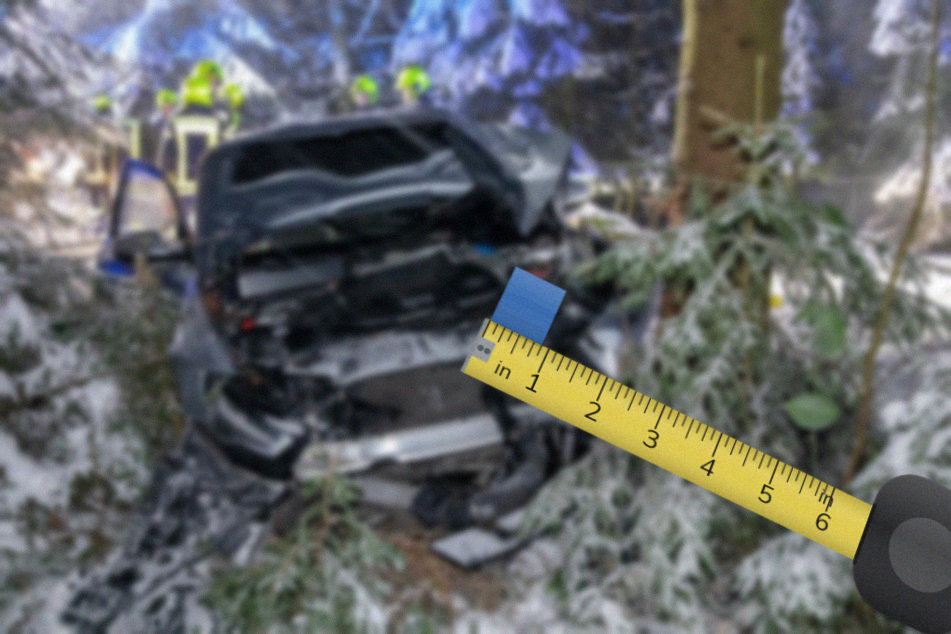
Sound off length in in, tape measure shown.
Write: 0.875 in
